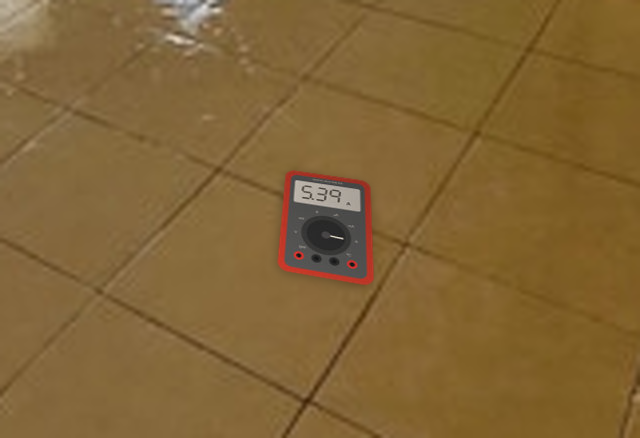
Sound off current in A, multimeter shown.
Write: 5.39 A
